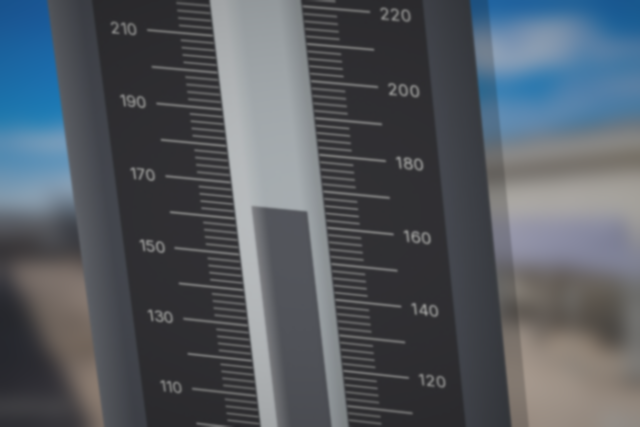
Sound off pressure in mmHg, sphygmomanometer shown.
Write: 164 mmHg
